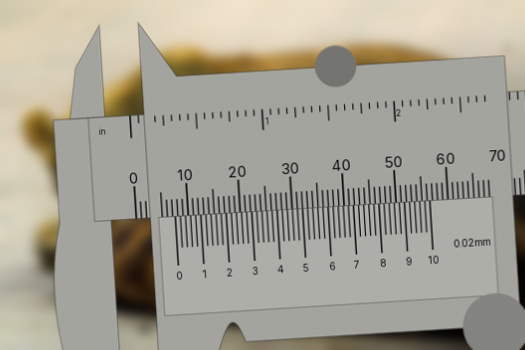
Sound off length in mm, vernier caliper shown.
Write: 7.5 mm
